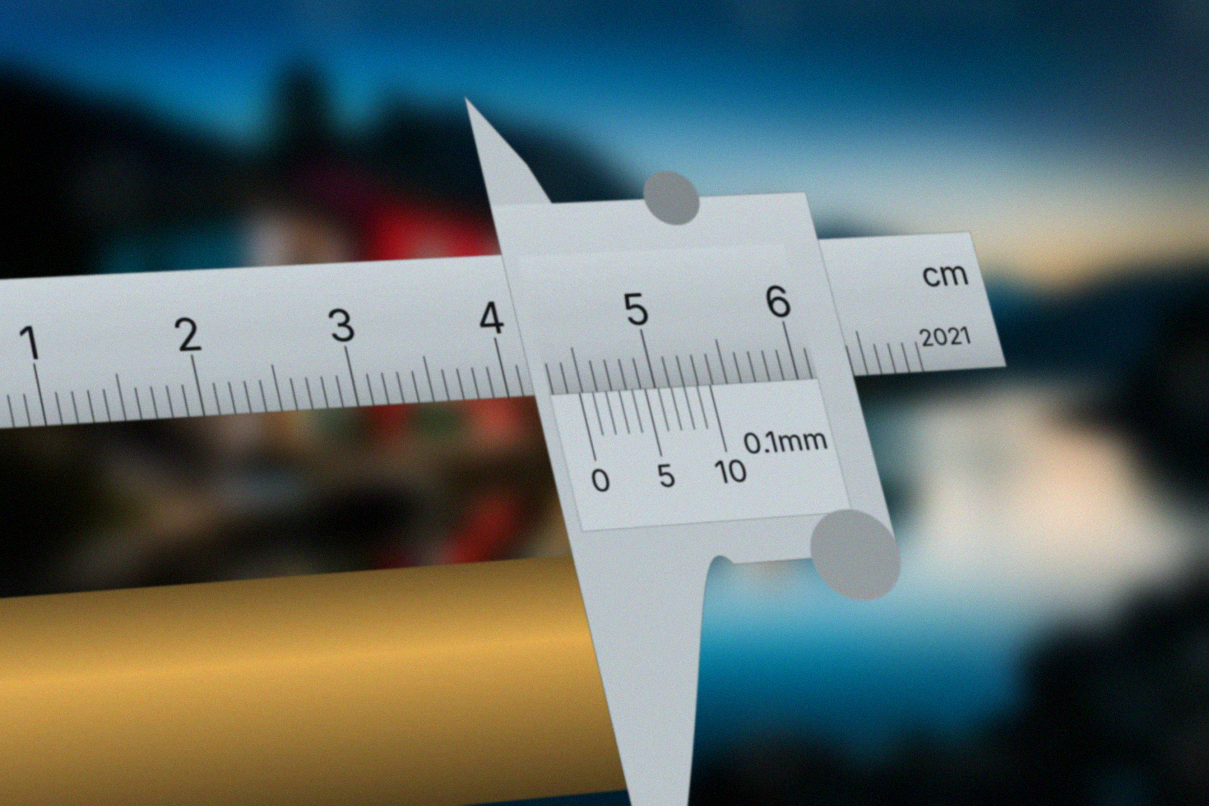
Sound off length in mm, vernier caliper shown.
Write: 44.8 mm
